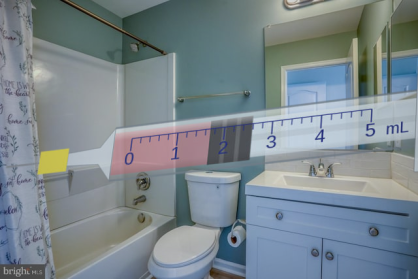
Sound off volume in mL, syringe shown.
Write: 1.7 mL
